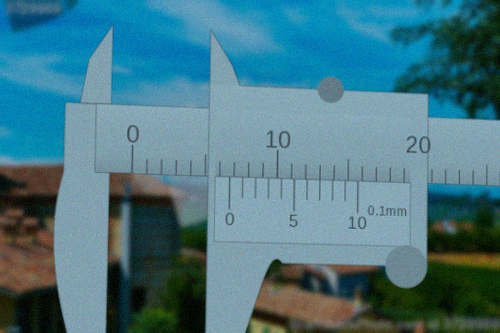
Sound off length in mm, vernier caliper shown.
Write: 6.7 mm
